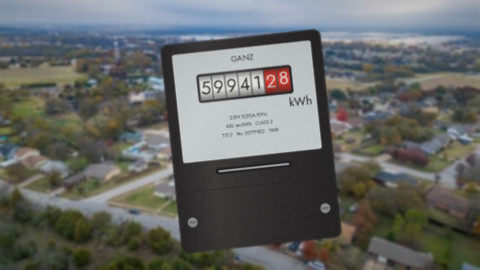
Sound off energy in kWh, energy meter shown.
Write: 59941.28 kWh
